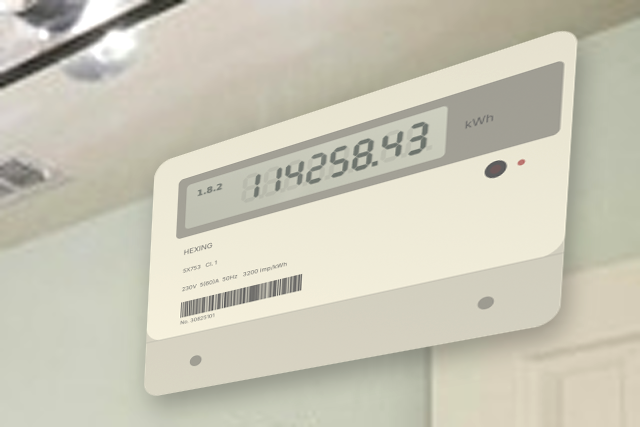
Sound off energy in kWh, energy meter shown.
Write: 114258.43 kWh
